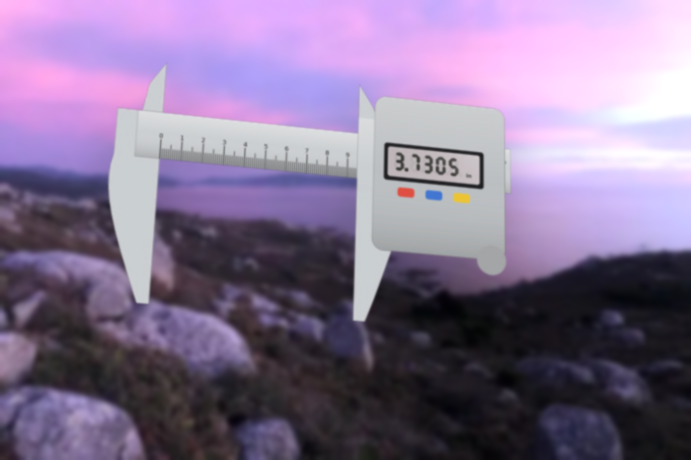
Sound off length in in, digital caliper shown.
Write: 3.7305 in
